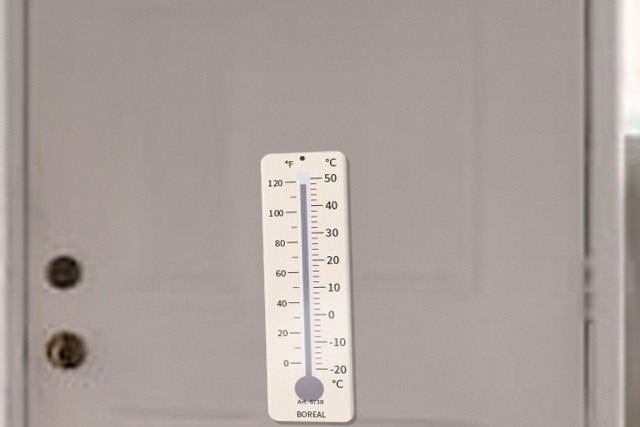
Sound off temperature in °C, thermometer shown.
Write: 48 °C
